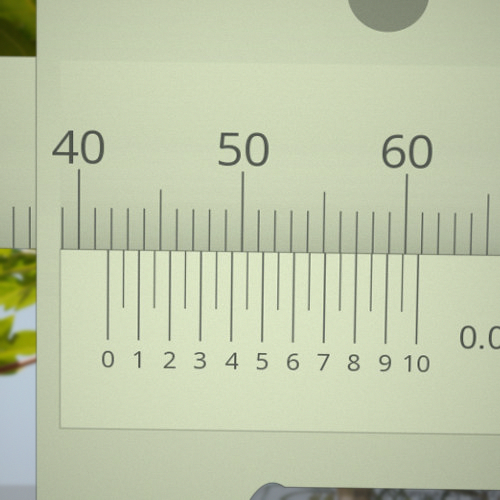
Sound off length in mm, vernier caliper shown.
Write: 41.8 mm
